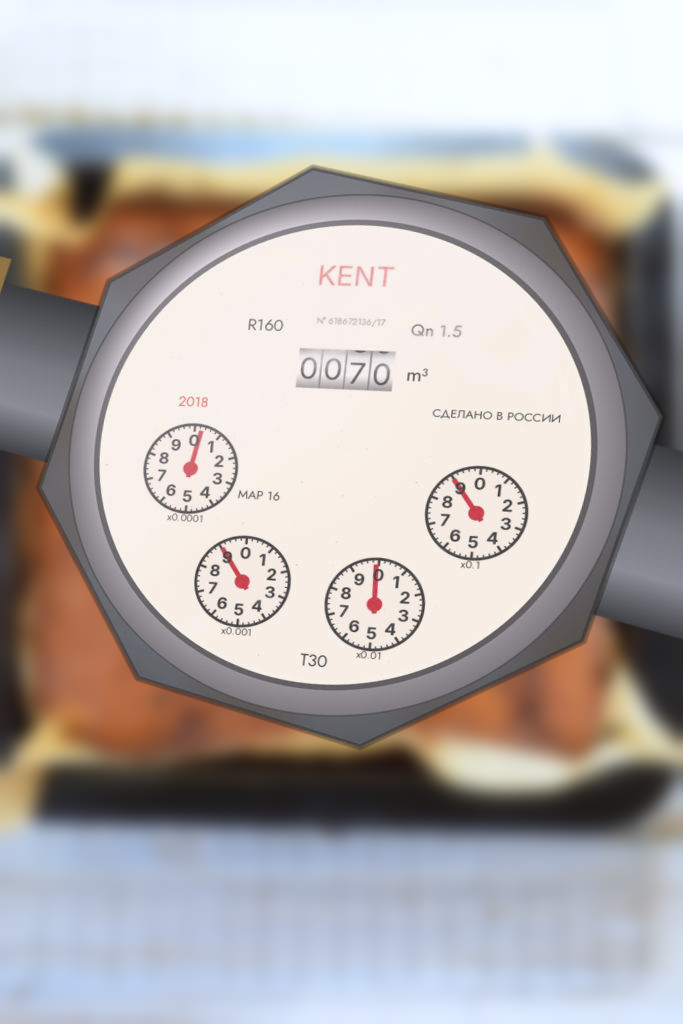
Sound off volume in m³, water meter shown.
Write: 69.8990 m³
